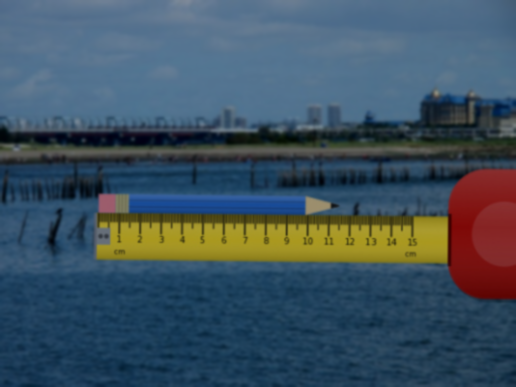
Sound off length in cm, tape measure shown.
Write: 11.5 cm
